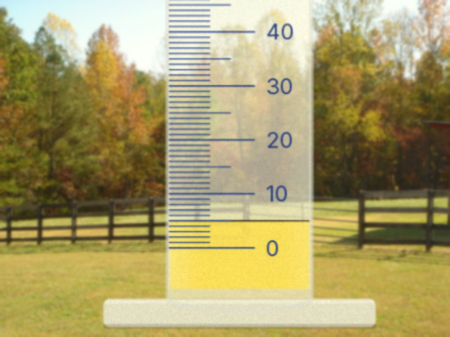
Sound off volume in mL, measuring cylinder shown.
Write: 5 mL
